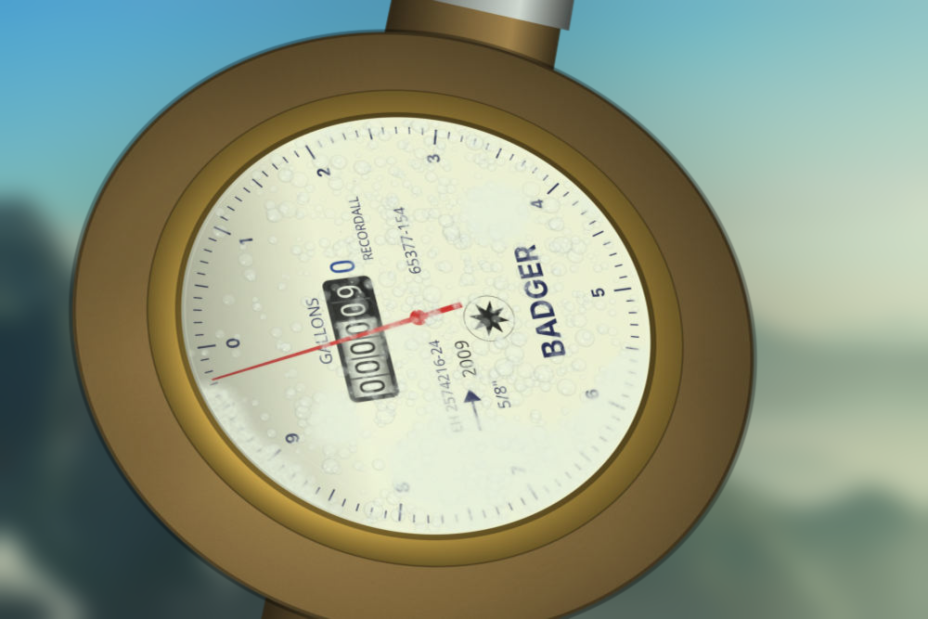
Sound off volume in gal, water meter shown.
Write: 89.7 gal
